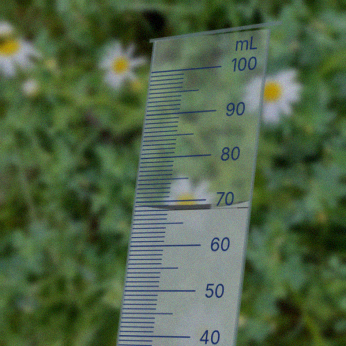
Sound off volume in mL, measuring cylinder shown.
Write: 68 mL
